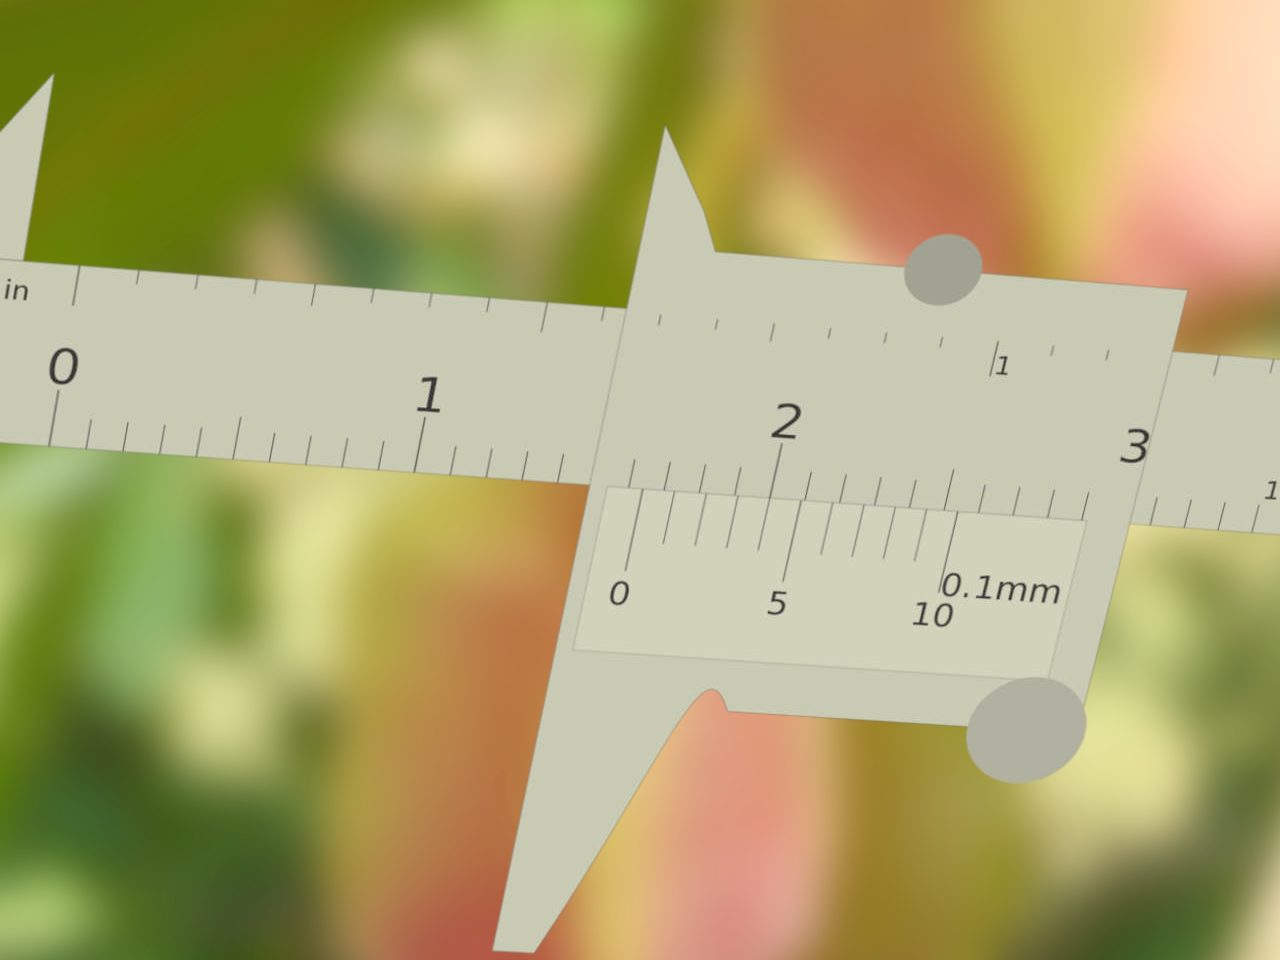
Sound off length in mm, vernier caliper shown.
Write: 16.4 mm
